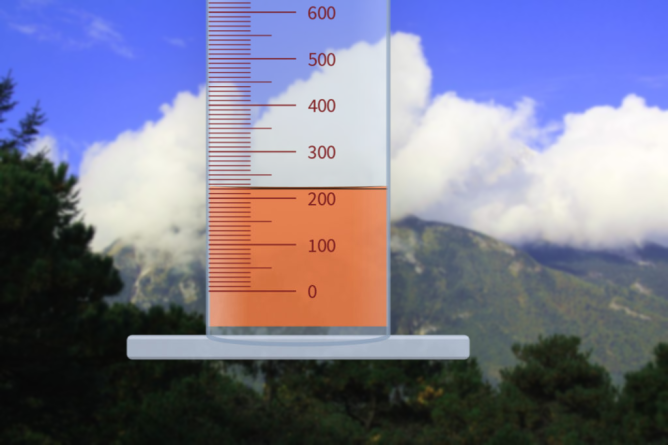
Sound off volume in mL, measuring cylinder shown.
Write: 220 mL
